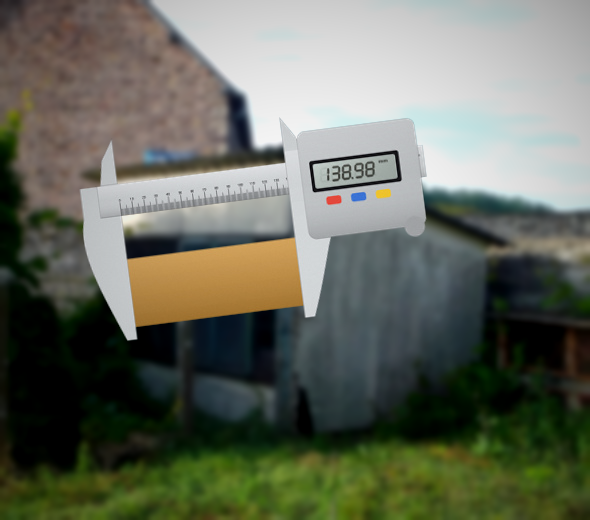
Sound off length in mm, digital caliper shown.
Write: 138.98 mm
